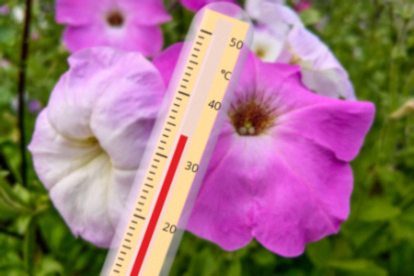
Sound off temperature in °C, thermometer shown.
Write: 34 °C
